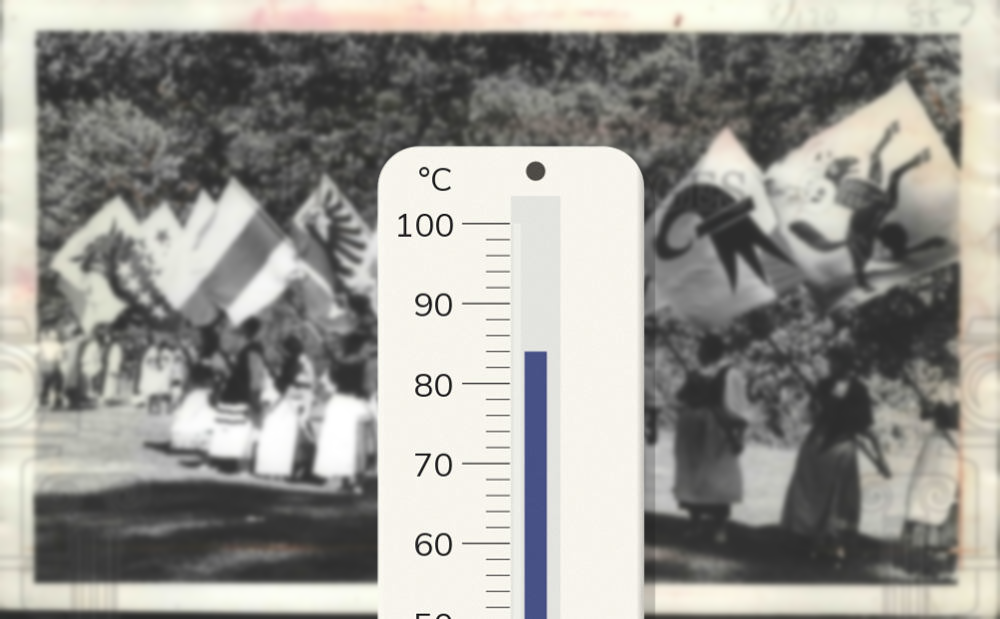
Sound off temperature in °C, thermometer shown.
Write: 84 °C
